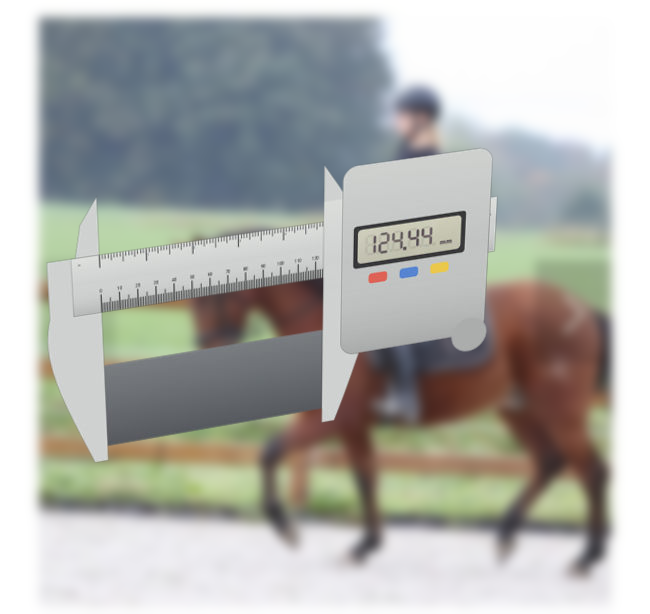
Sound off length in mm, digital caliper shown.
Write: 124.44 mm
